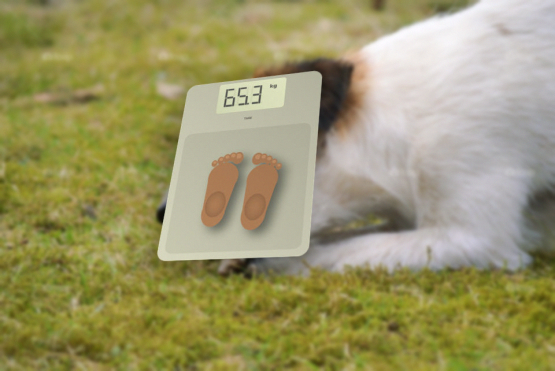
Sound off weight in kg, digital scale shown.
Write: 65.3 kg
